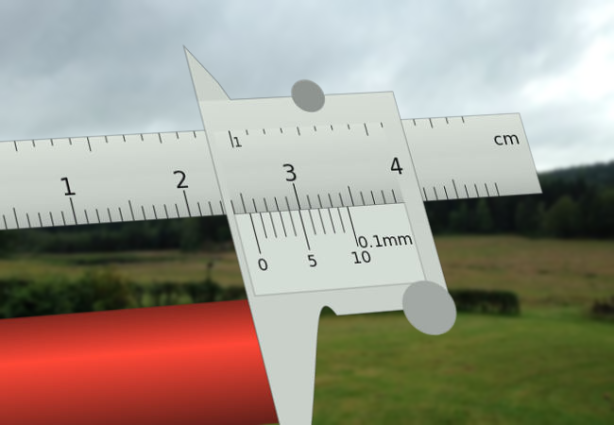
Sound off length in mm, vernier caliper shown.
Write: 25.4 mm
